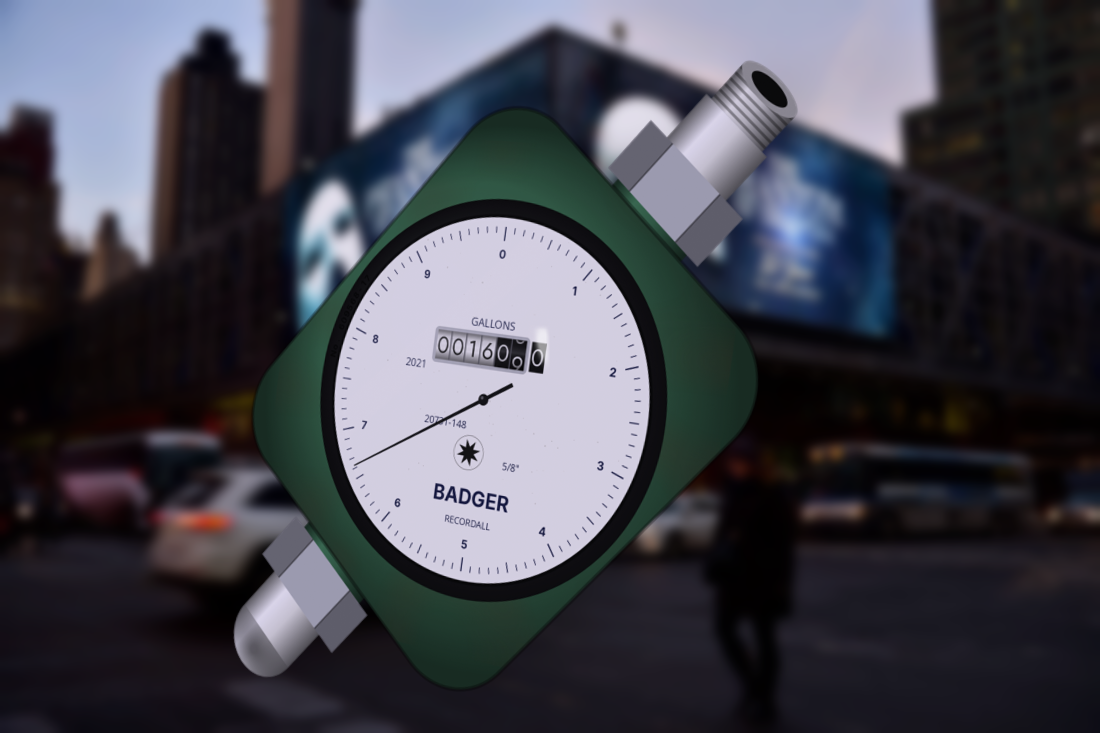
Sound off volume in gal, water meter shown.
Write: 16086.6 gal
